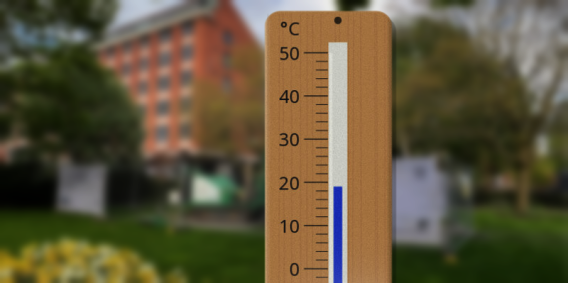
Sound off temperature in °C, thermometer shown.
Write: 19 °C
